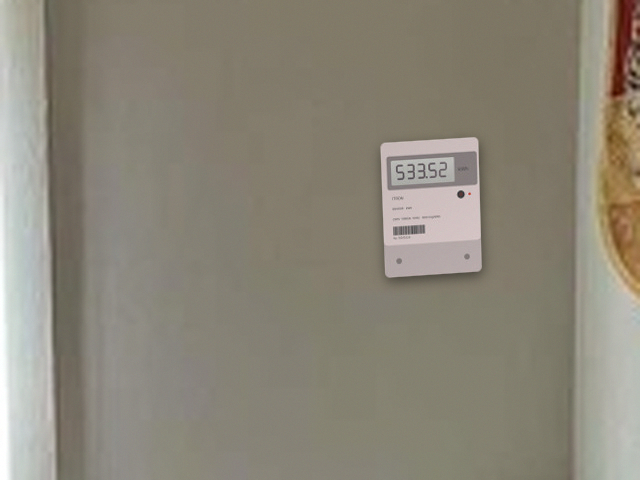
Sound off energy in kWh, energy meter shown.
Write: 533.52 kWh
